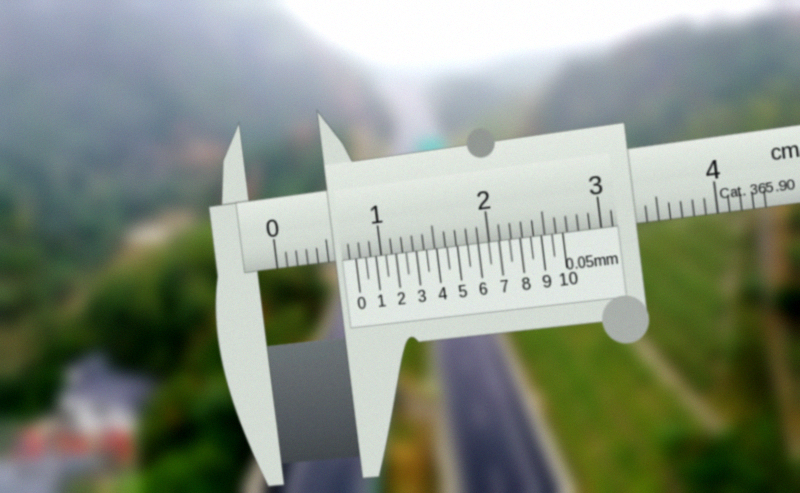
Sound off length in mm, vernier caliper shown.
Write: 7.6 mm
